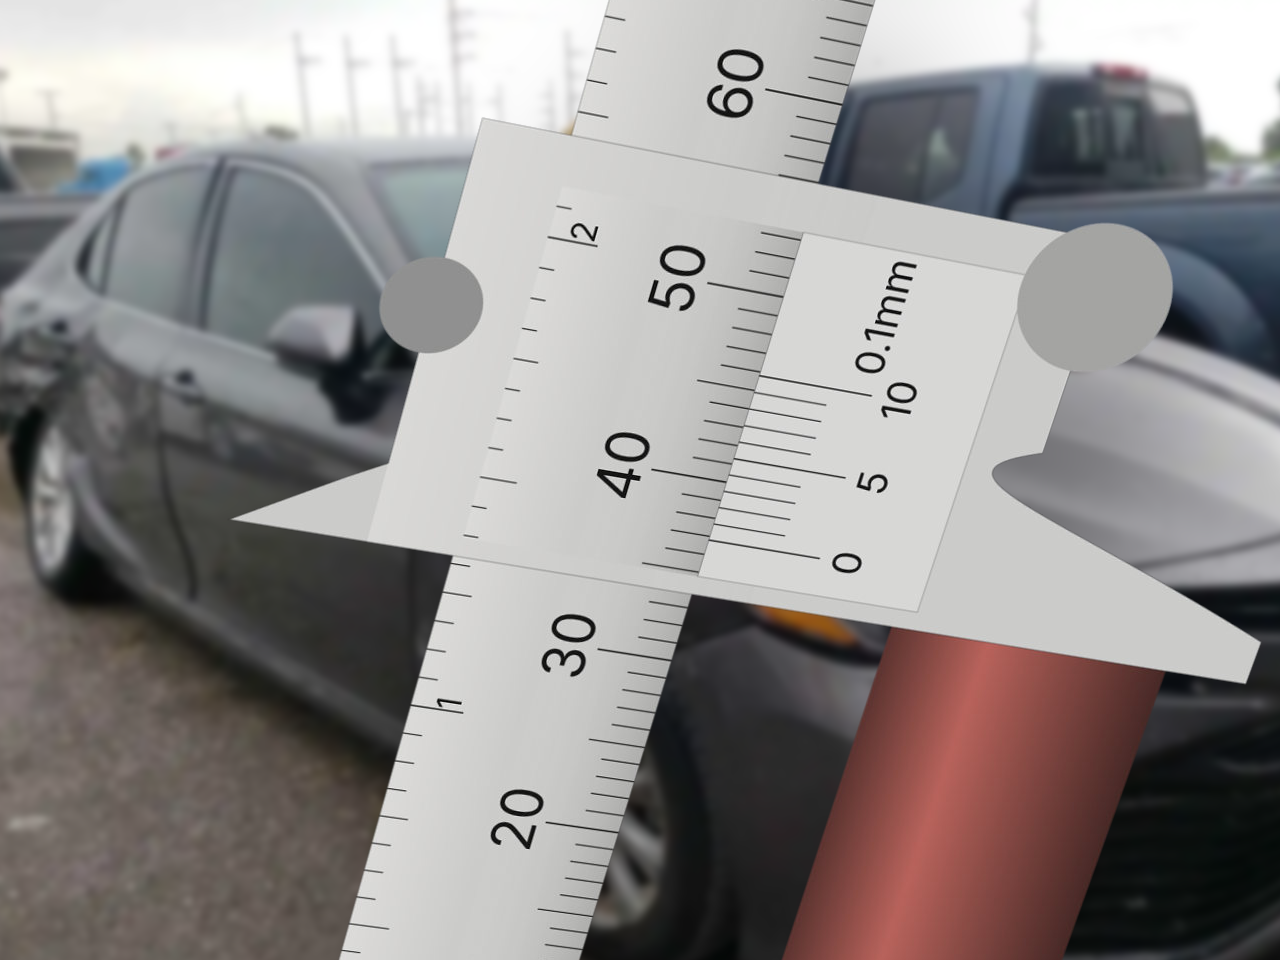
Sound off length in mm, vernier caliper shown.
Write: 36.8 mm
